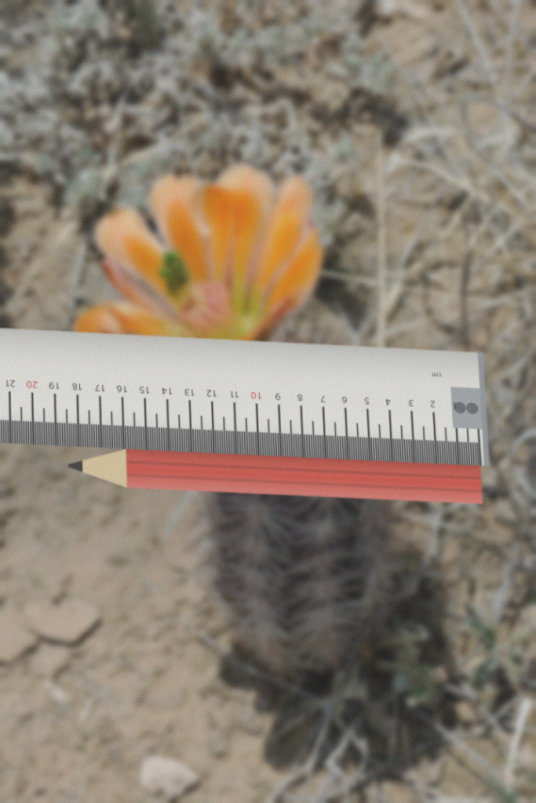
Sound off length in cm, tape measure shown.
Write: 18.5 cm
